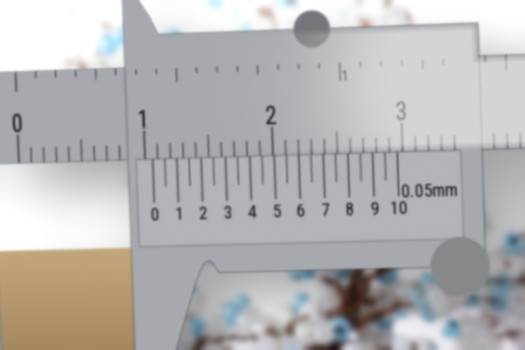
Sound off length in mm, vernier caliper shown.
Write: 10.6 mm
